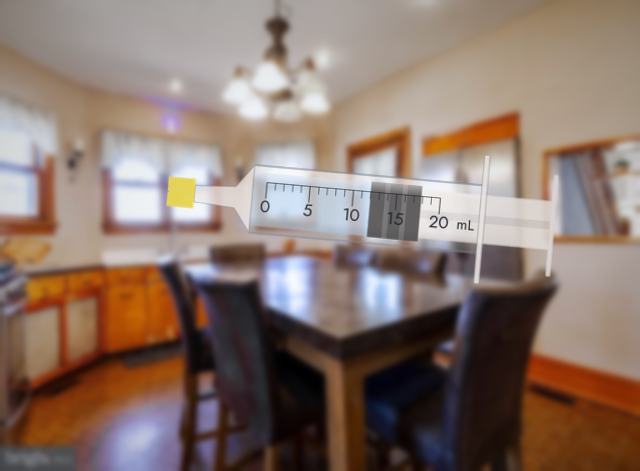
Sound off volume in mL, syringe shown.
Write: 12 mL
